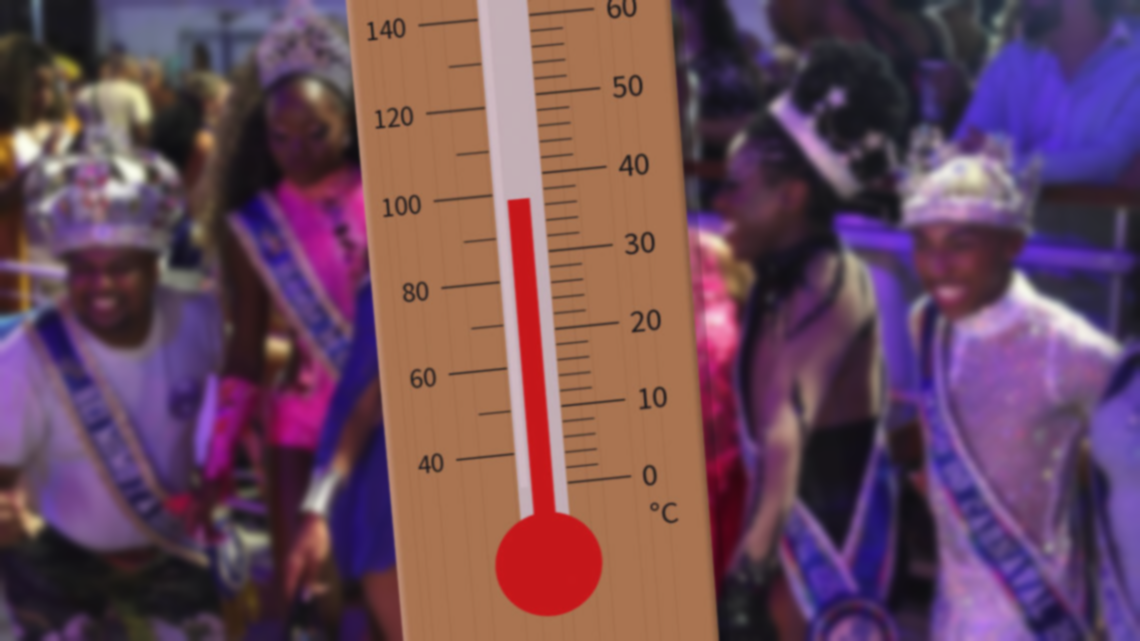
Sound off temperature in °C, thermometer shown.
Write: 37 °C
